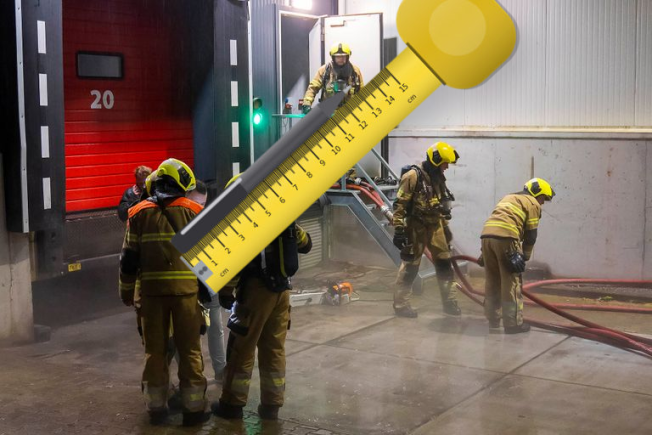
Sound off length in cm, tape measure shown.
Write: 13 cm
